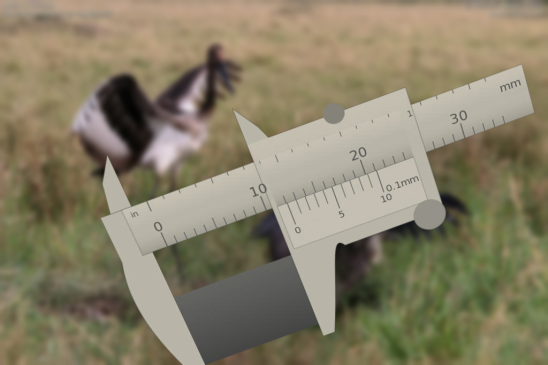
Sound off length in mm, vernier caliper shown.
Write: 12.1 mm
